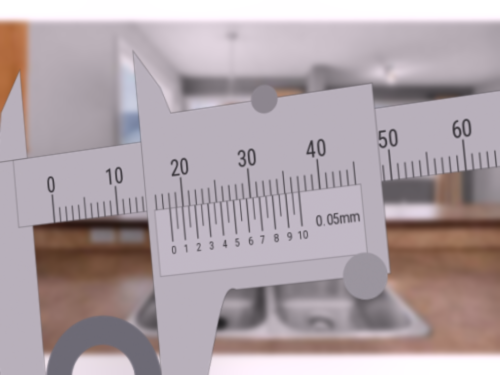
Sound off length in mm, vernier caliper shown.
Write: 18.0 mm
